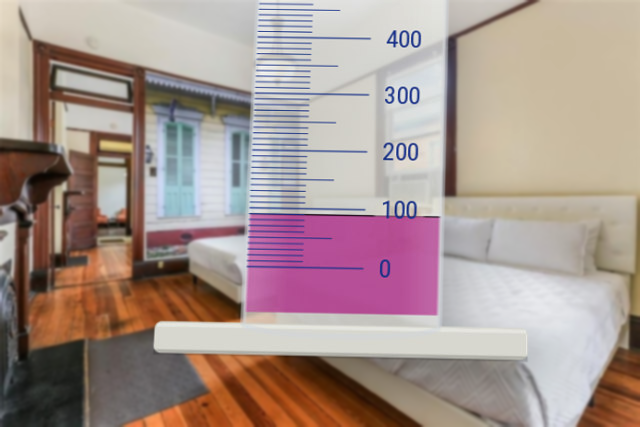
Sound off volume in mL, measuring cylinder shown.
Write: 90 mL
